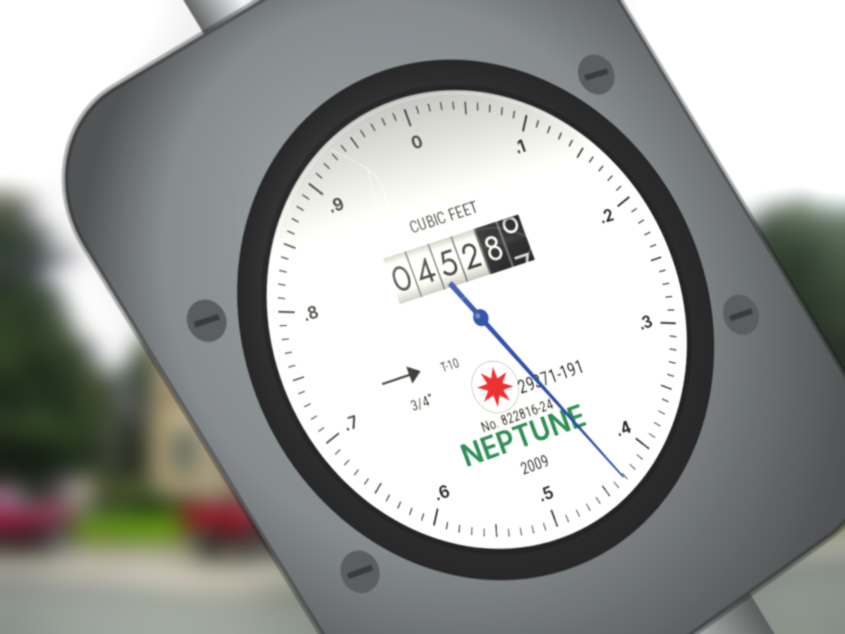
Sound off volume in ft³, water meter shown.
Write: 45286.43 ft³
